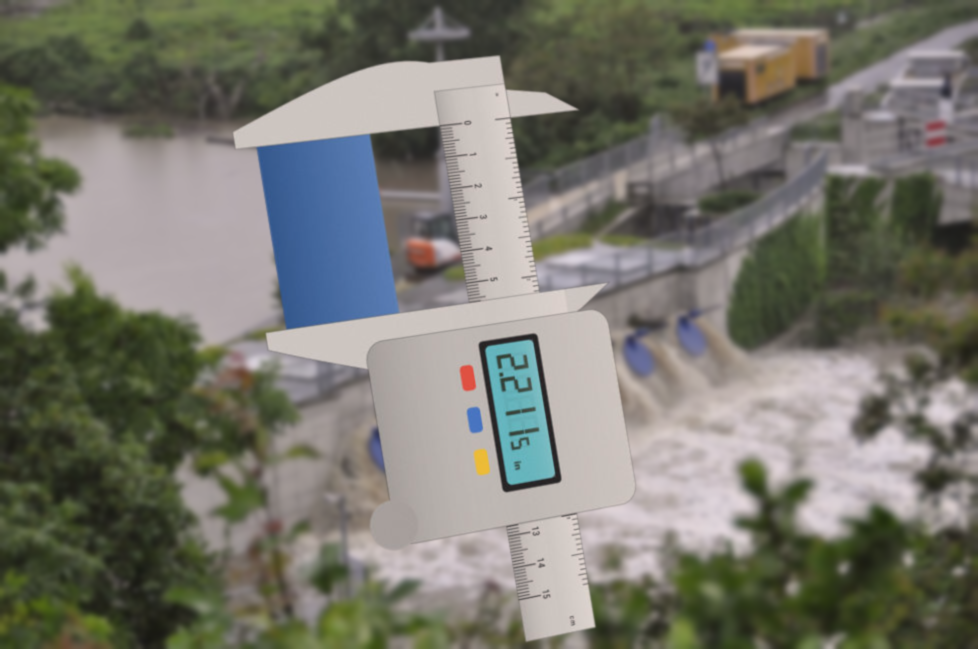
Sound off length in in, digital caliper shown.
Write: 2.2115 in
